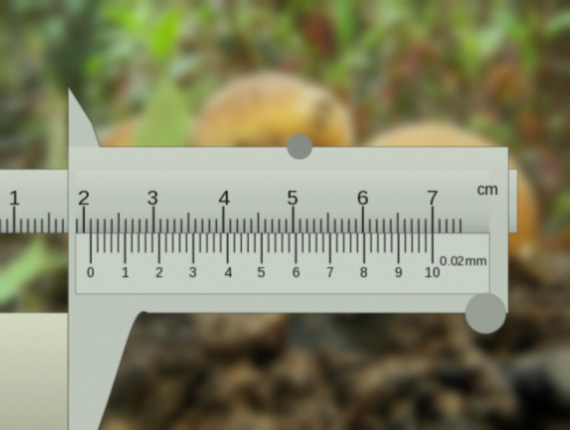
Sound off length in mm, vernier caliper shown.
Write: 21.0 mm
